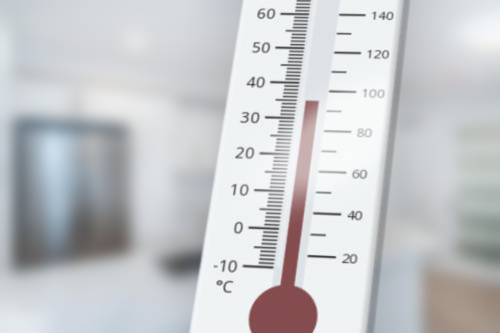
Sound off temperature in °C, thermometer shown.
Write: 35 °C
